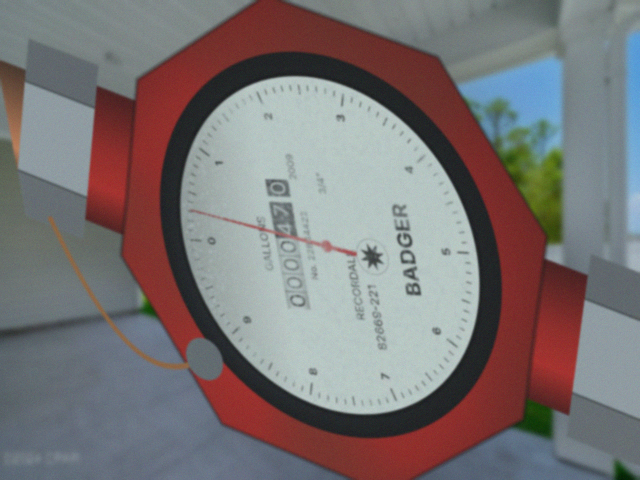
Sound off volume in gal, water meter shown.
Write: 470.3 gal
